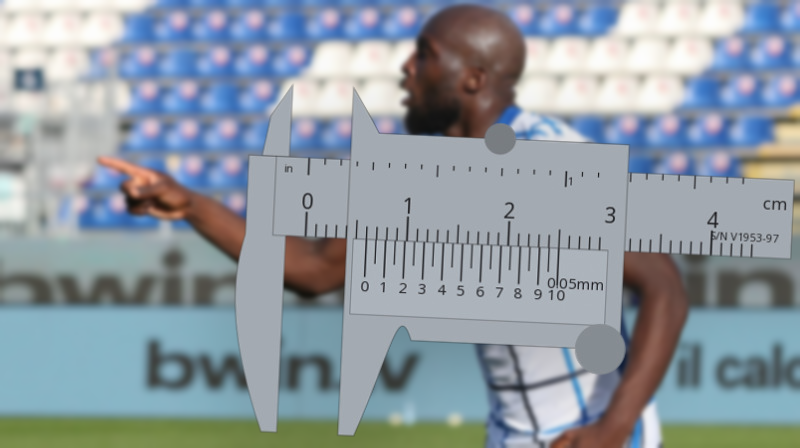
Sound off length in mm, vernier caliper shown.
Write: 6.0 mm
